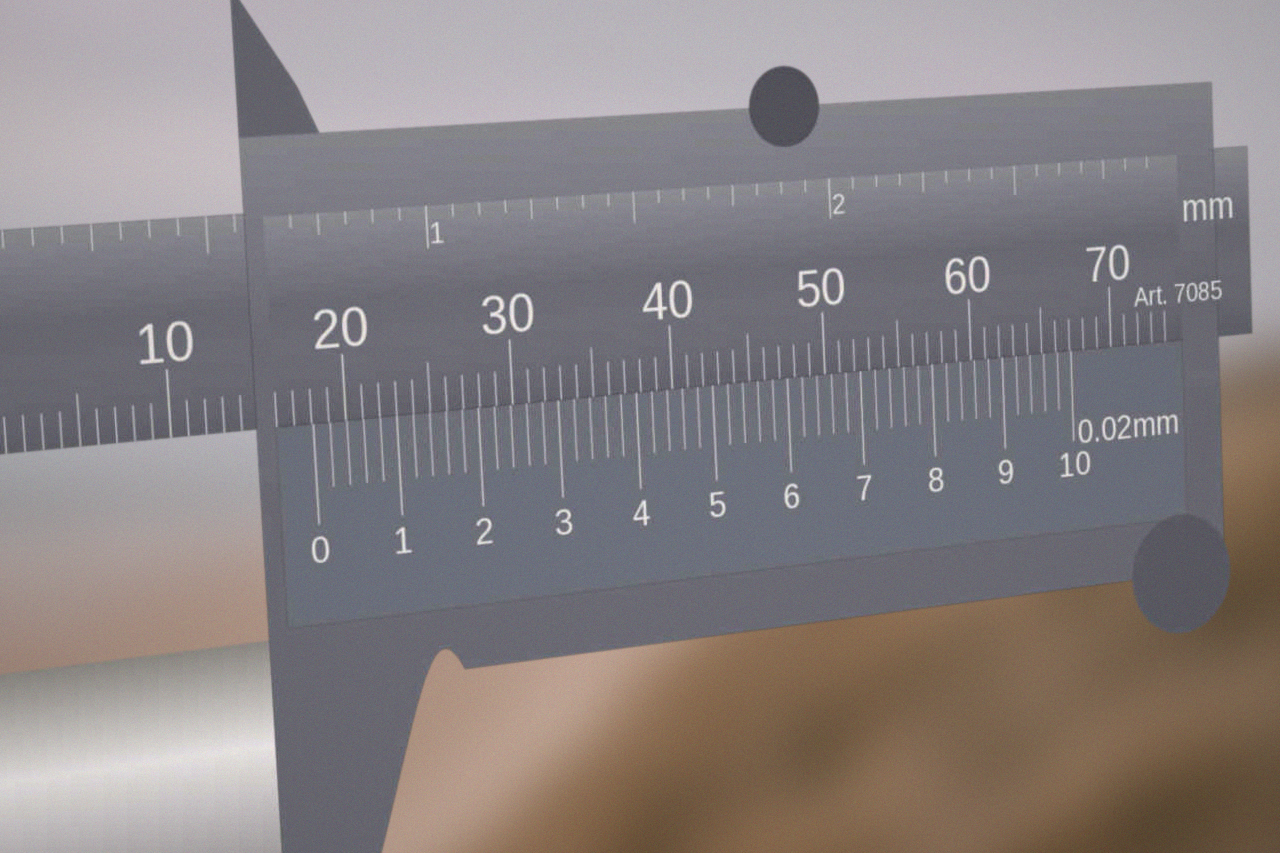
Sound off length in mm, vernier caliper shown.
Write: 18.1 mm
